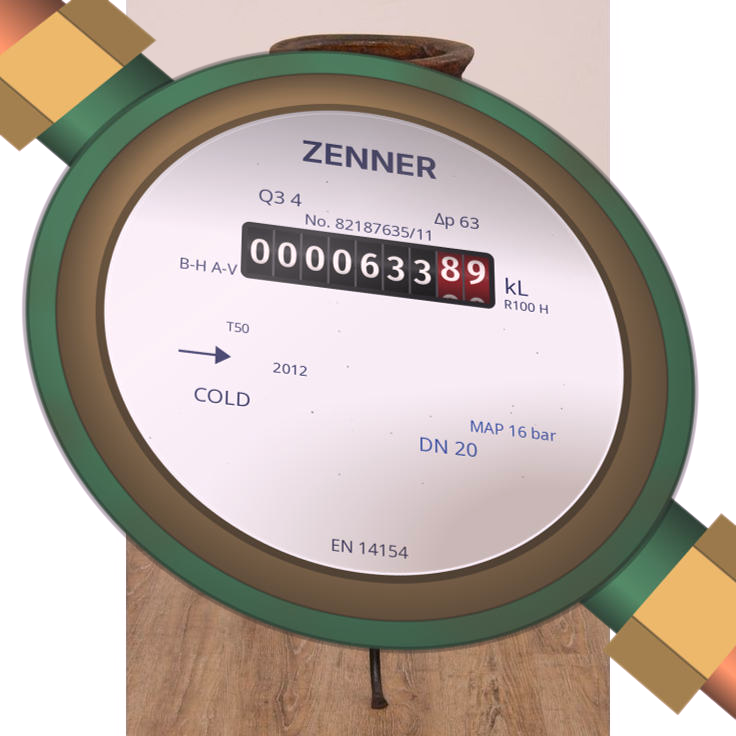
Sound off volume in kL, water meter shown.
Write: 633.89 kL
